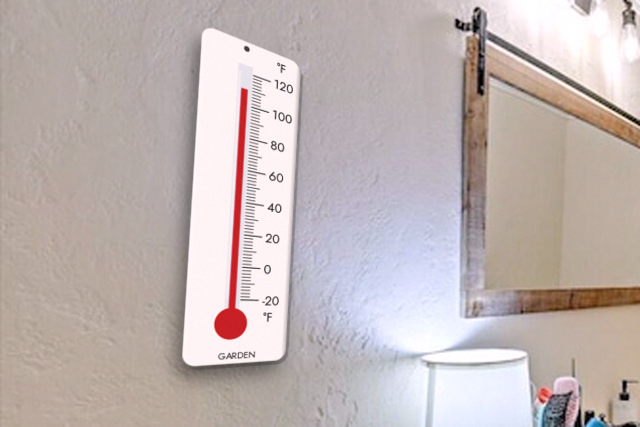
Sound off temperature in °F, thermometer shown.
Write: 110 °F
